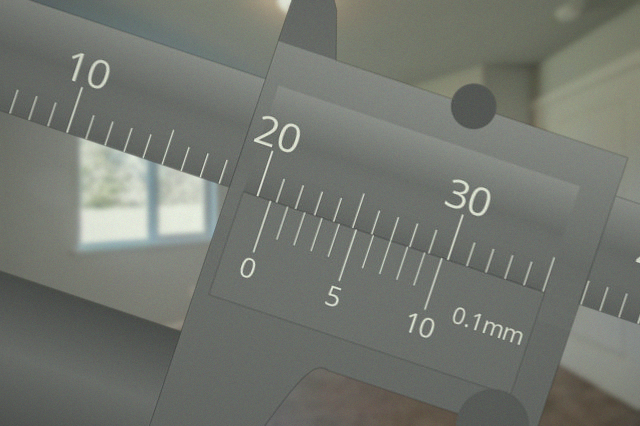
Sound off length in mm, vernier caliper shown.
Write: 20.7 mm
